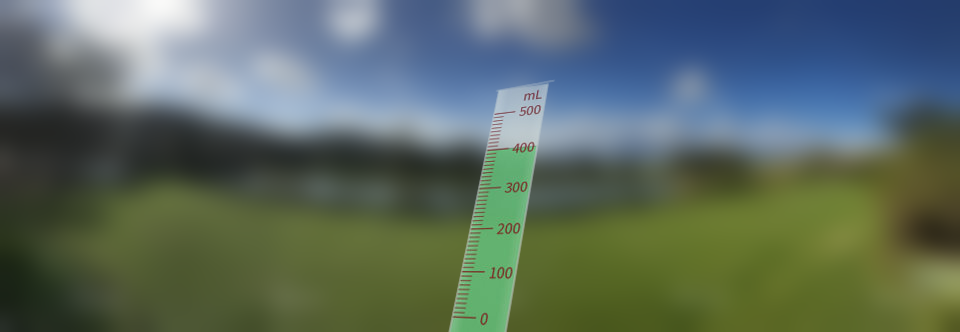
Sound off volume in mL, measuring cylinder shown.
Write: 400 mL
